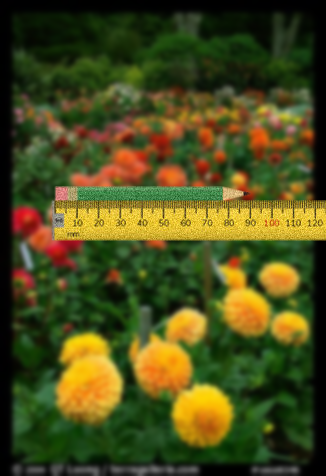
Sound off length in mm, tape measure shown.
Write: 90 mm
